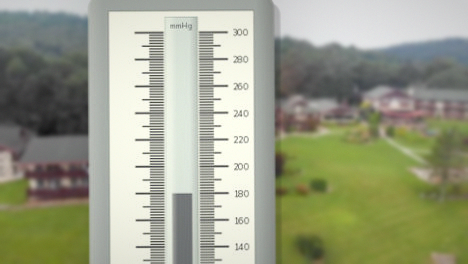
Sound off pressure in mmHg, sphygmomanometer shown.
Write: 180 mmHg
